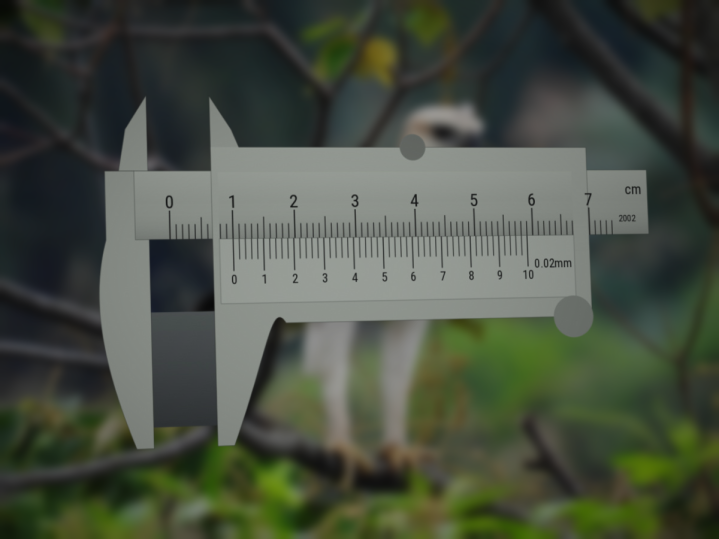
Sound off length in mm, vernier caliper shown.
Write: 10.0 mm
